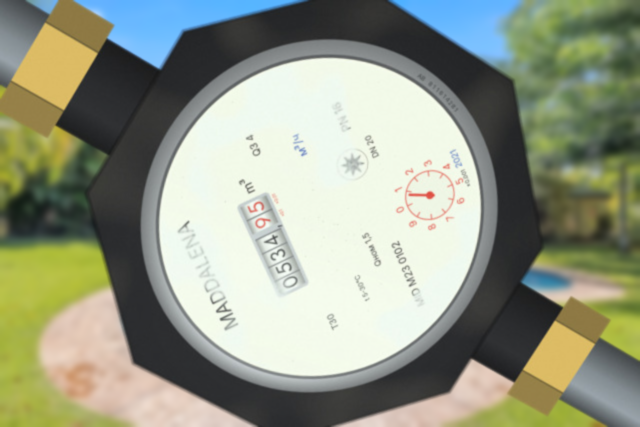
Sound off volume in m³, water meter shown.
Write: 534.950 m³
